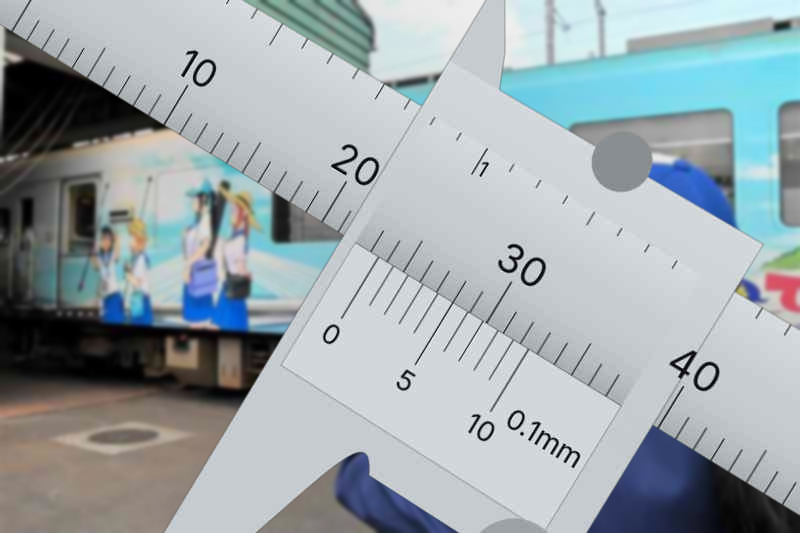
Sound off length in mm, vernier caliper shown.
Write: 23.5 mm
